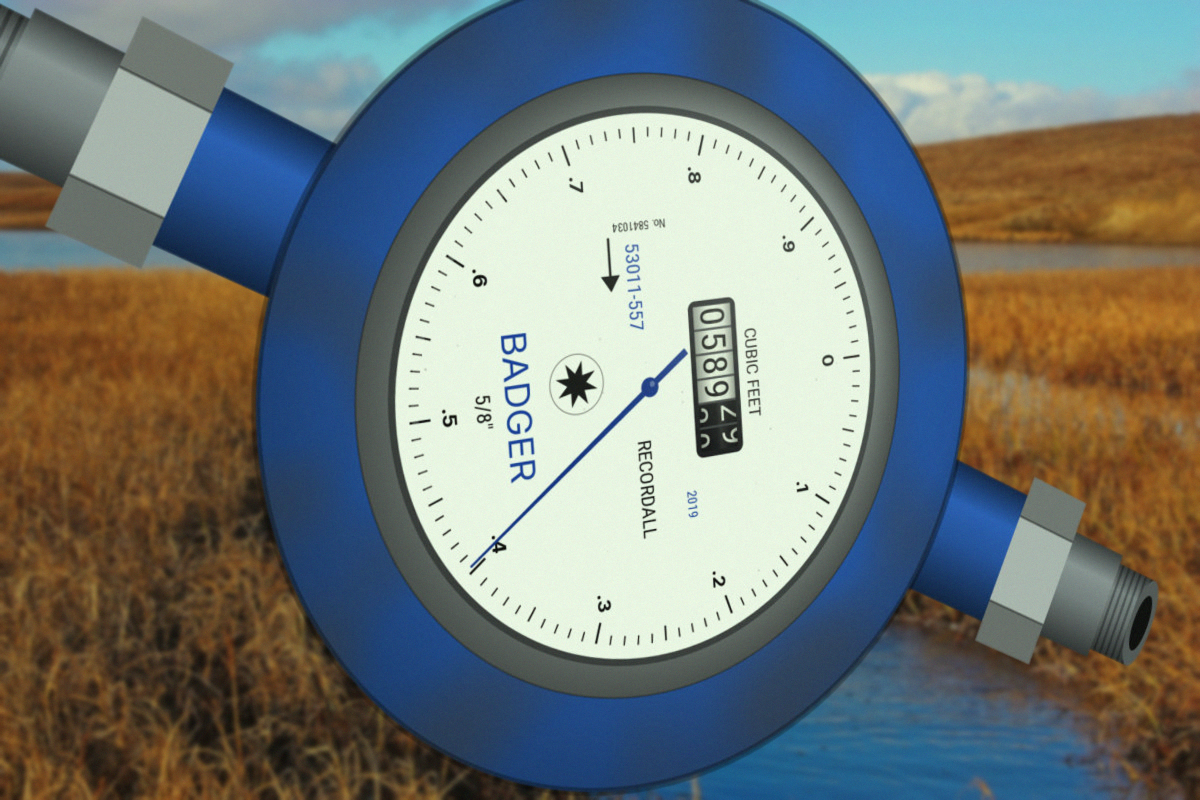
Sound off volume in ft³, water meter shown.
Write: 58929.40 ft³
